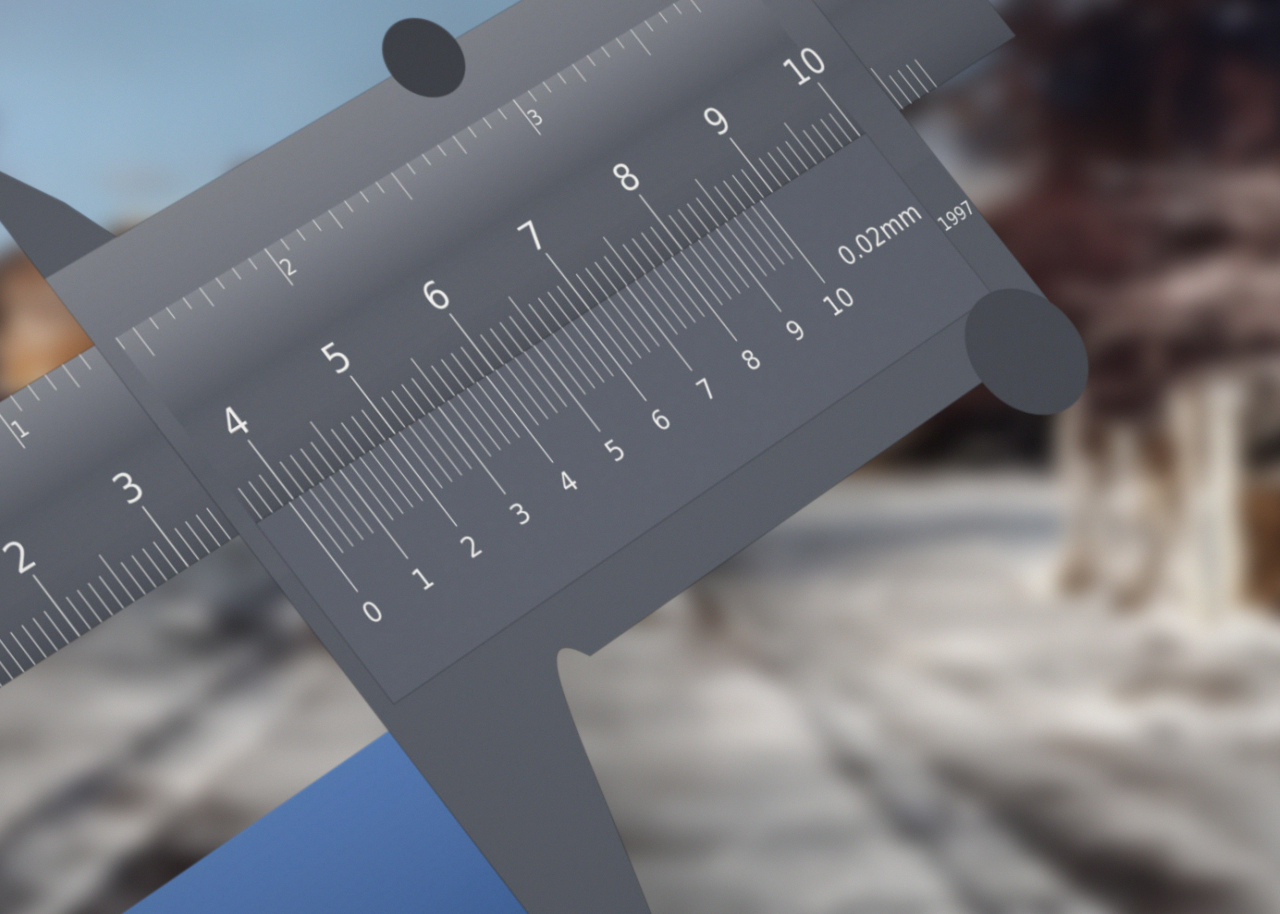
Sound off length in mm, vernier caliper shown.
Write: 39.6 mm
